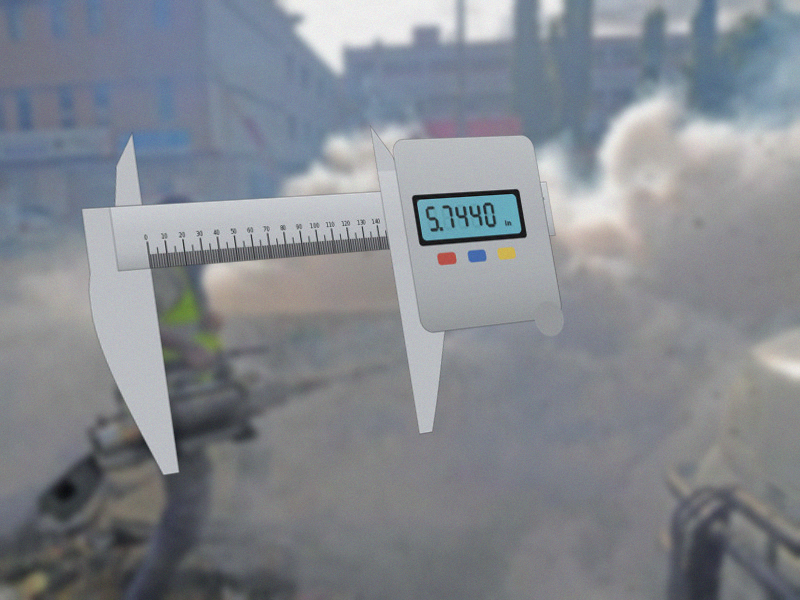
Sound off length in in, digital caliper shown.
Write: 5.7440 in
